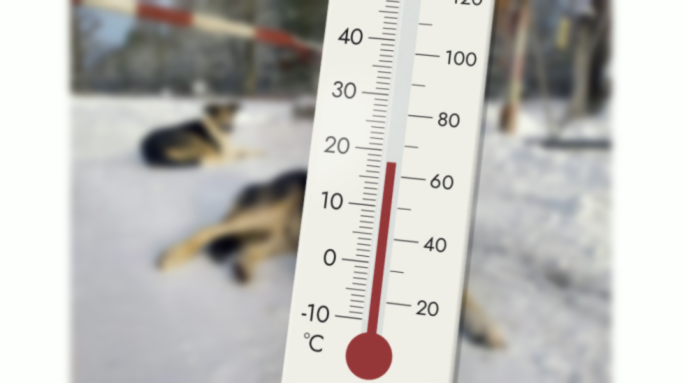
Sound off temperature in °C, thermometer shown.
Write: 18 °C
